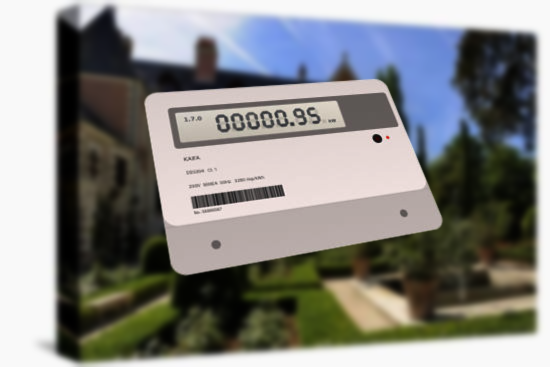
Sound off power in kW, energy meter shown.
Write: 0.95 kW
